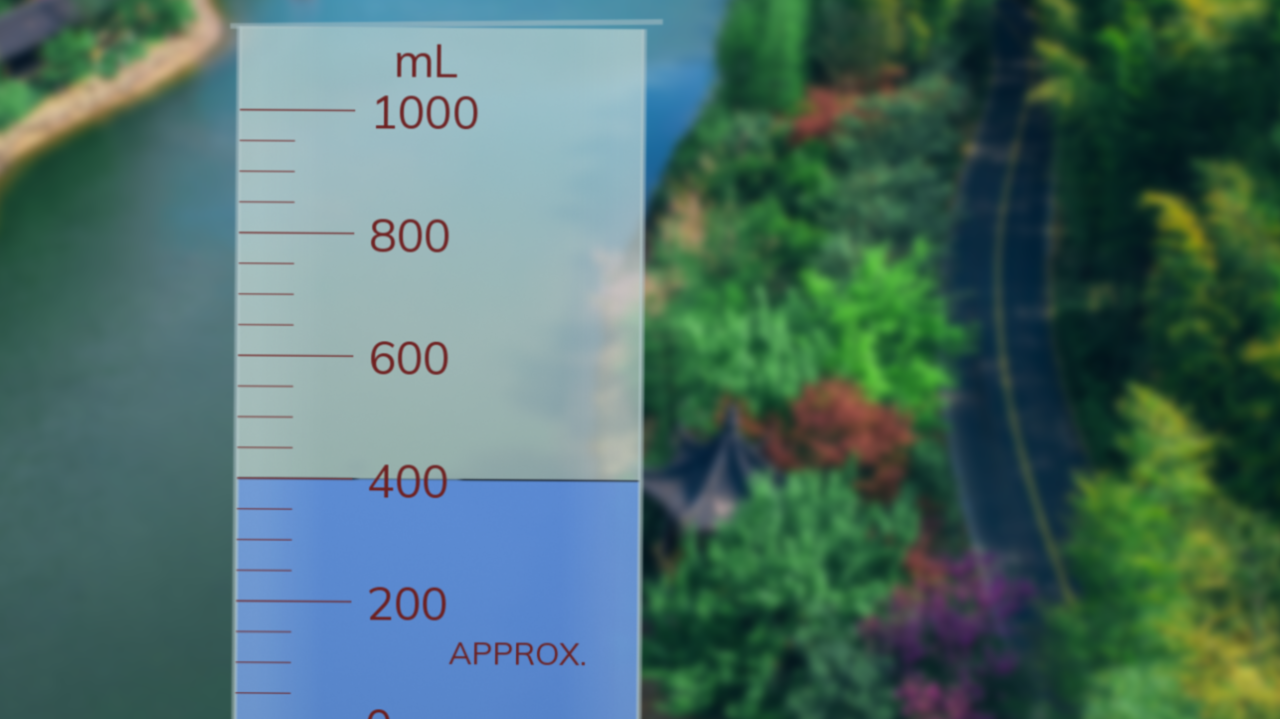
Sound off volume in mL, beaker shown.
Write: 400 mL
